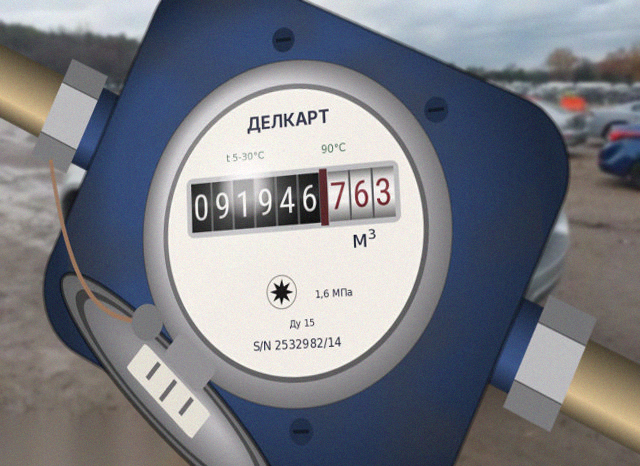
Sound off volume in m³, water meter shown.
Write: 91946.763 m³
